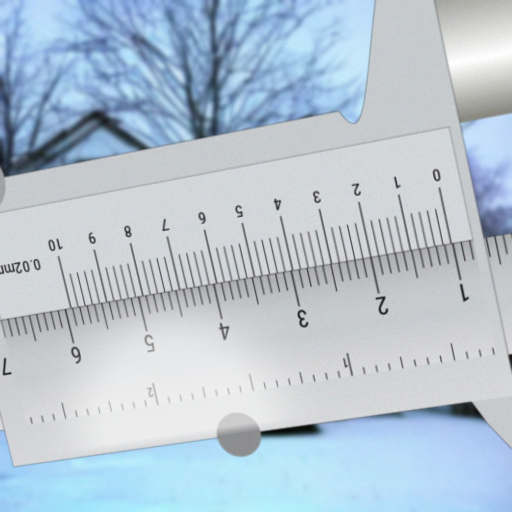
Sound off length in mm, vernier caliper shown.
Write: 10.2 mm
